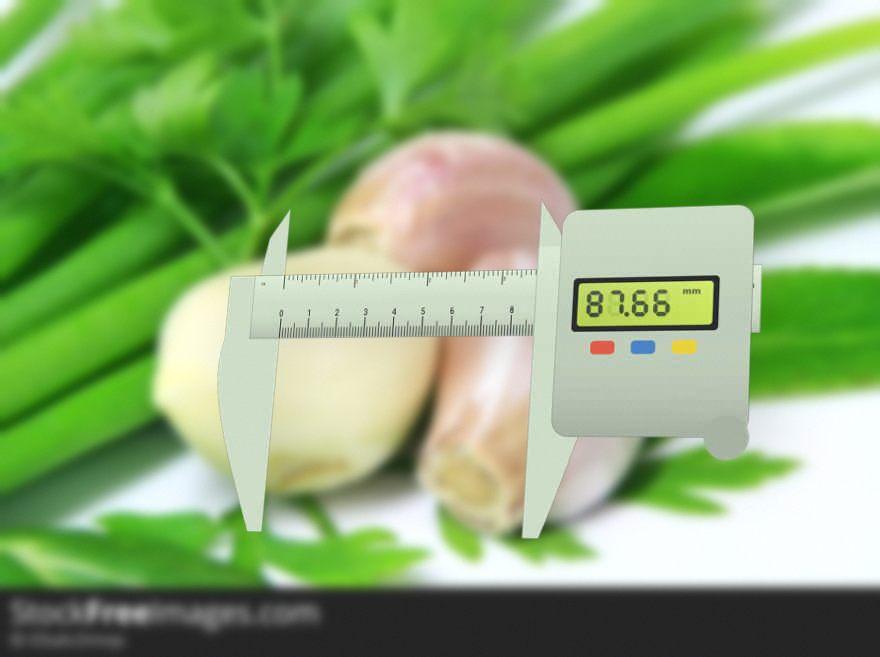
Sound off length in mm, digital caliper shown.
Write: 87.66 mm
